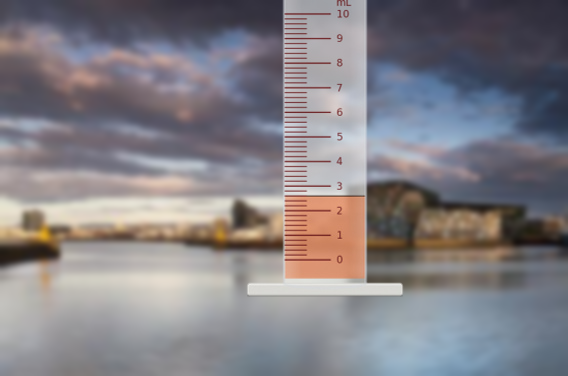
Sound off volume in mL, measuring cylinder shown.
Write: 2.6 mL
